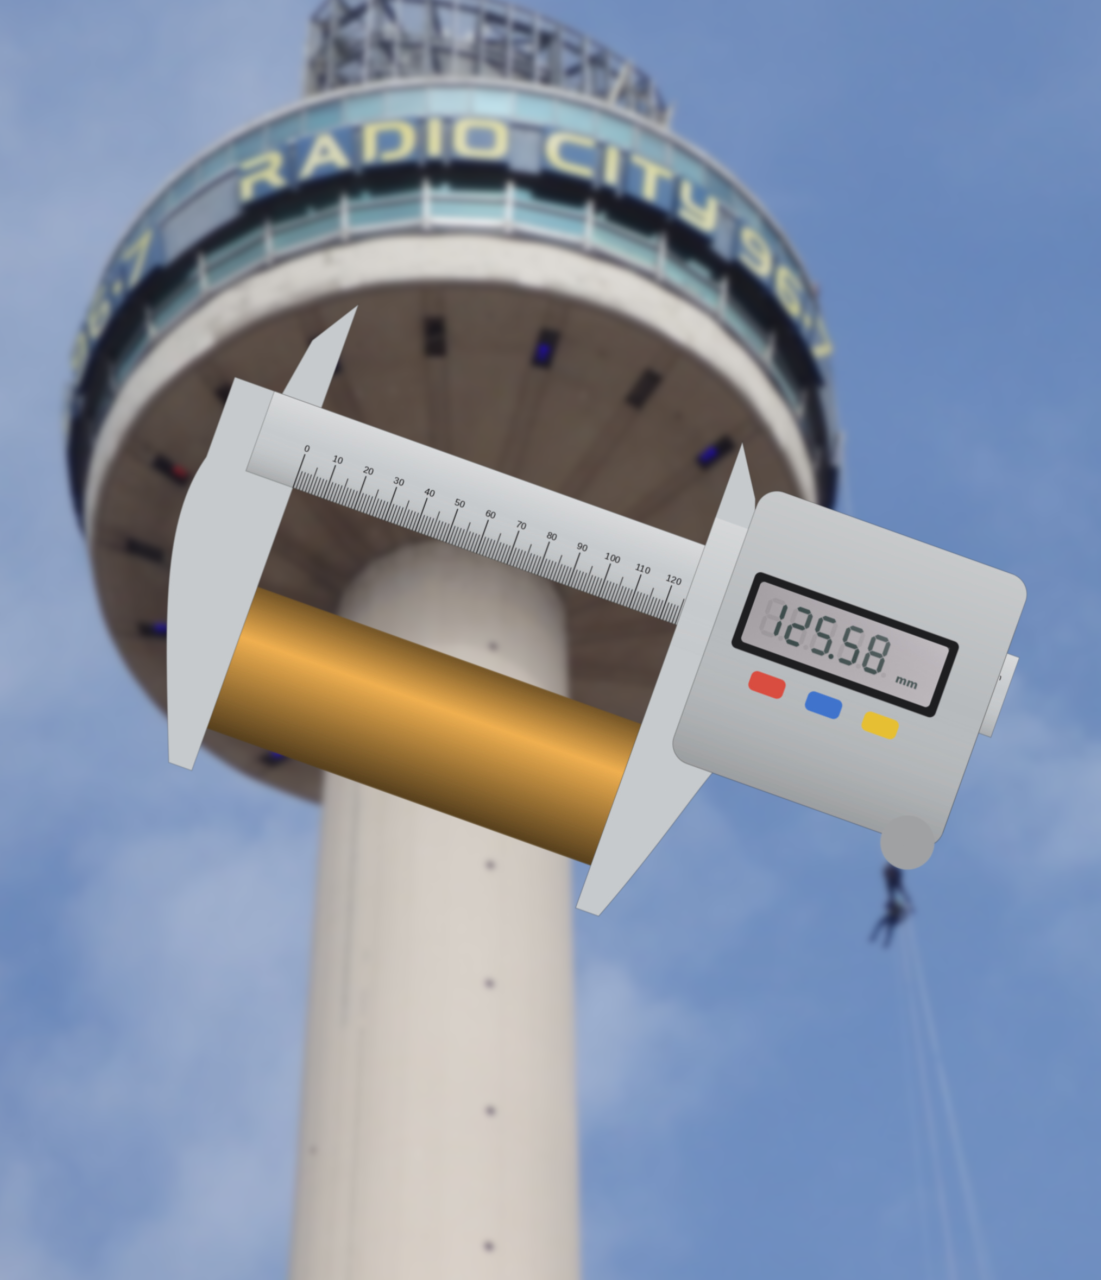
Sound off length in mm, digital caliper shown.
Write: 125.58 mm
